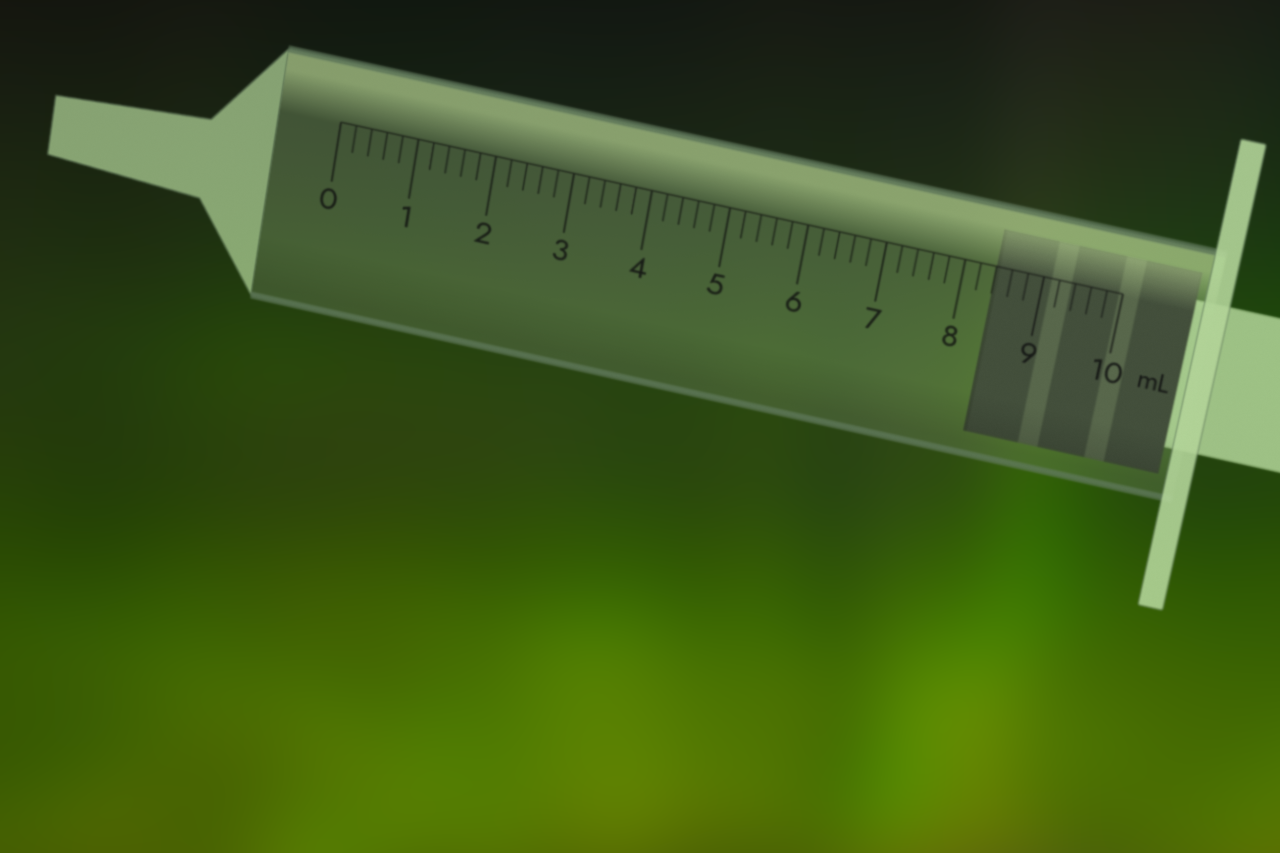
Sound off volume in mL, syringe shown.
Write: 8.4 mL
